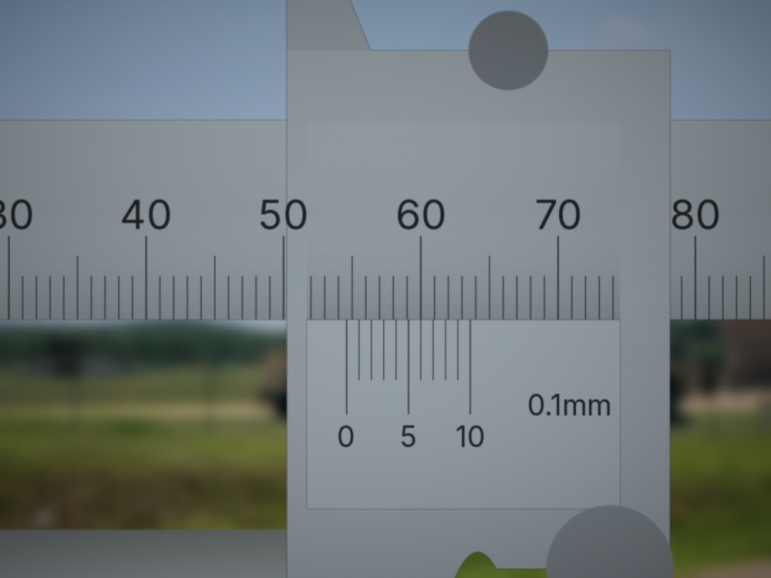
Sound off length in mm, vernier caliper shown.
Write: 54.6 mm
